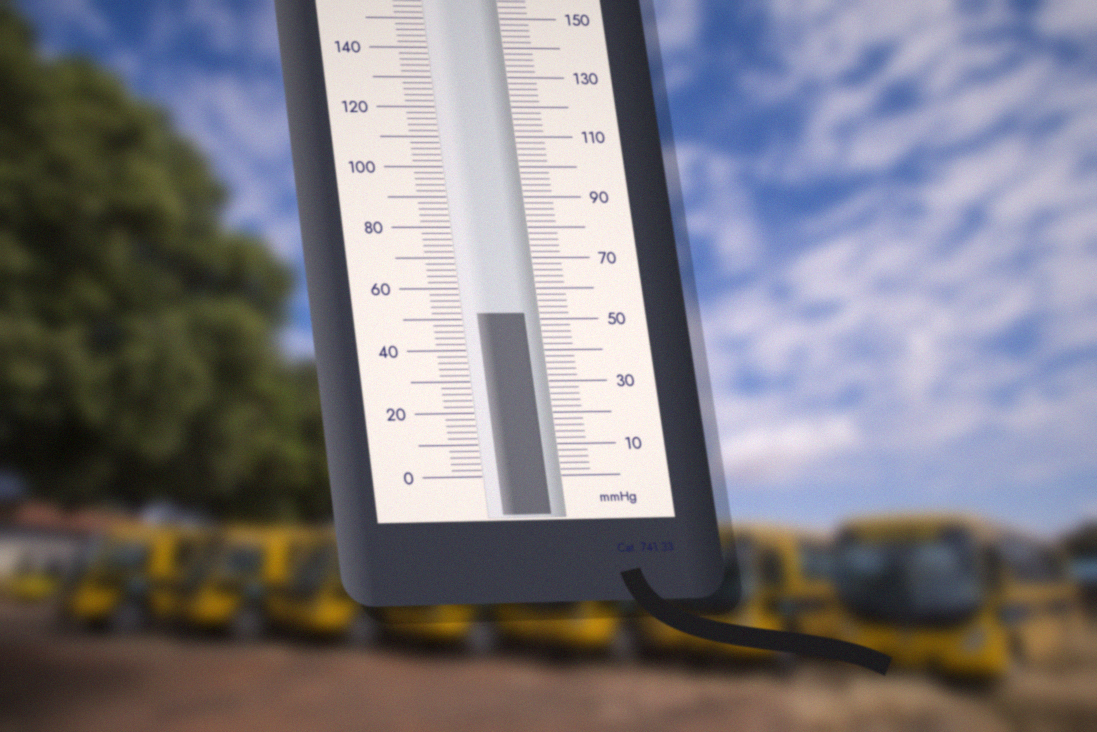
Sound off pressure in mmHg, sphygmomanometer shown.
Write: 52 mmHg
